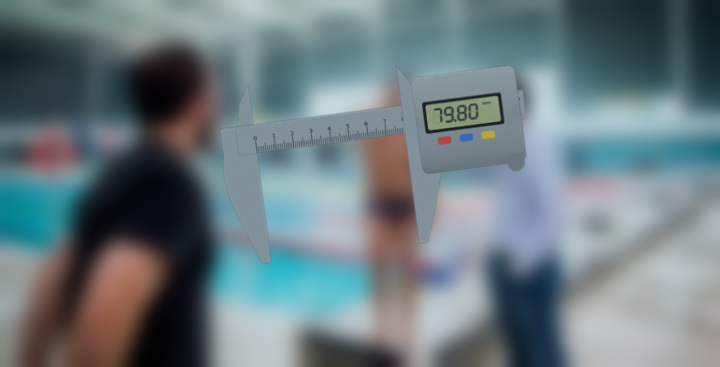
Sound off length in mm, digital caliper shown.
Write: 79.80 mm
